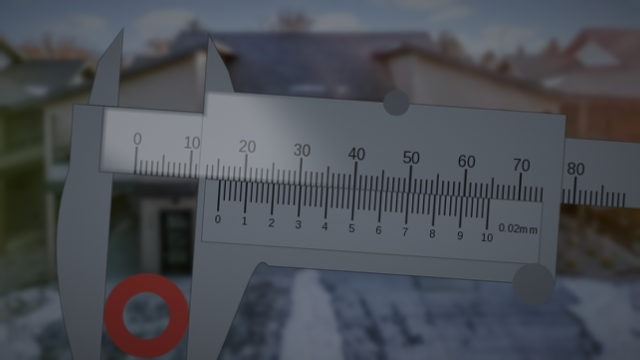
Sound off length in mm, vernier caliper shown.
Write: 15.5 mm
